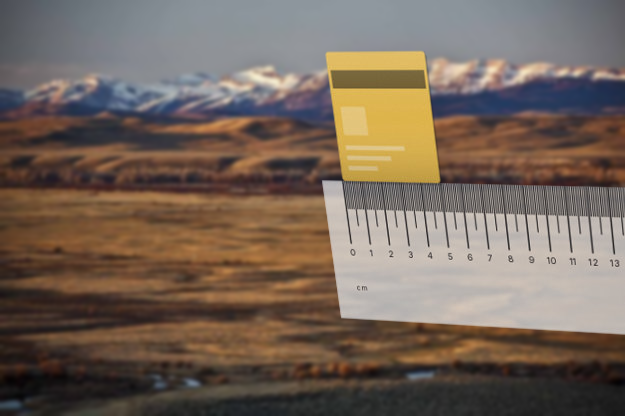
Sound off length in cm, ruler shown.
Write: 5 cm
